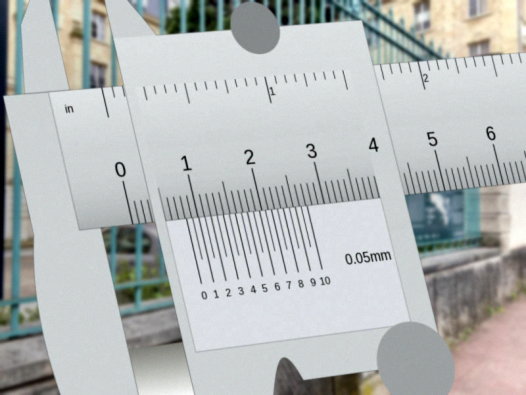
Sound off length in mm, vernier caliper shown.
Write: 8.2 mm
